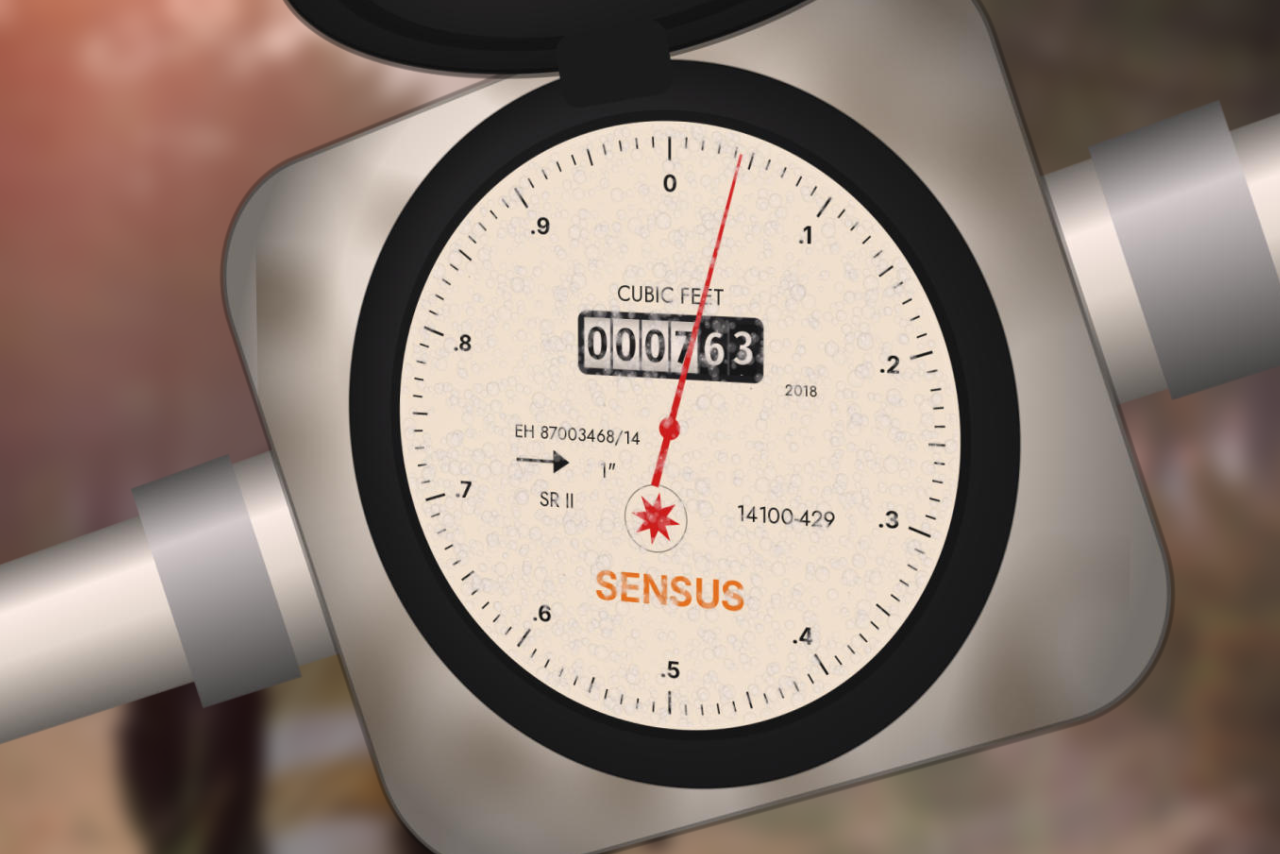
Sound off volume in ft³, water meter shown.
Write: 763.04 ft³
